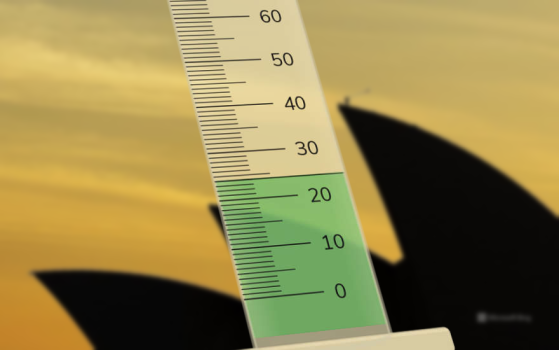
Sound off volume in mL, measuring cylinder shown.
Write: 24 mL
